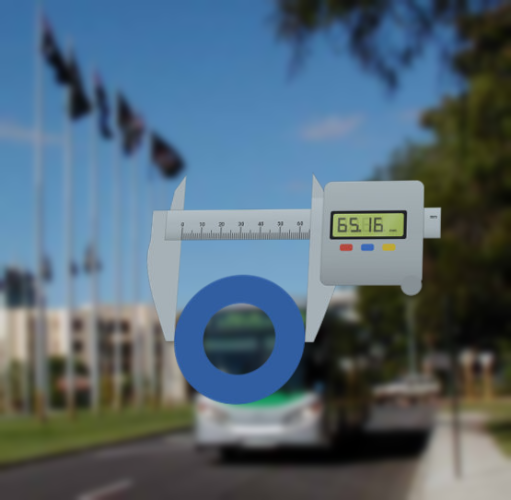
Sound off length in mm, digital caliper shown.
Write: 65.16 mm
